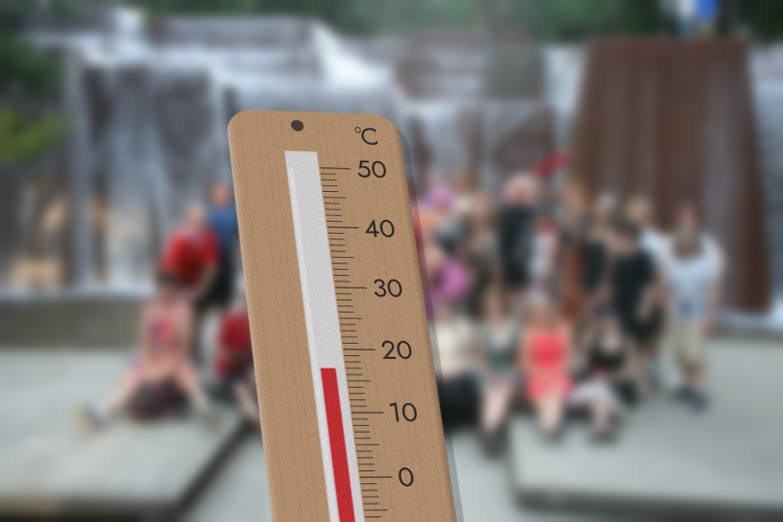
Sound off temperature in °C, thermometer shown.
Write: 17 °C
